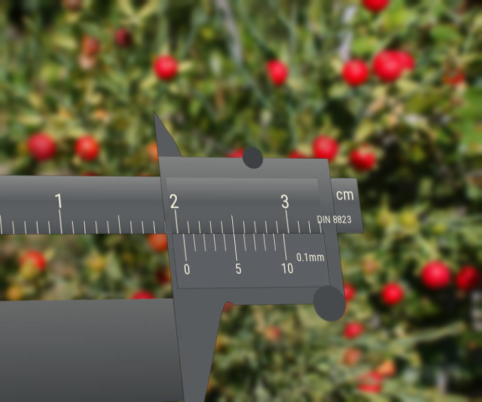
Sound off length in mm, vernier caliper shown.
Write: 20.5 mm
